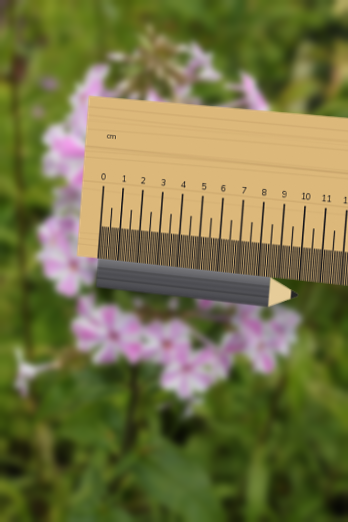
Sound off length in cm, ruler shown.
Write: 10 cm
